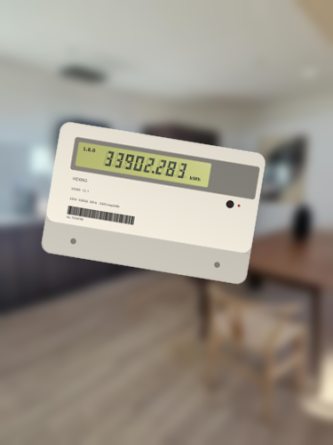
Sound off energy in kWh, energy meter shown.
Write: 33902.283 kWh
